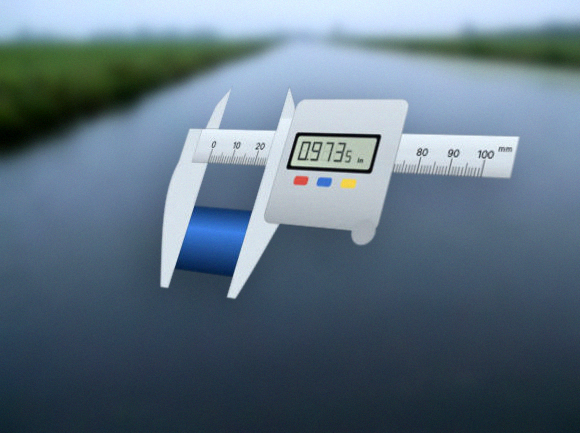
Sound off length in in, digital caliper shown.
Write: 0.9735 in
